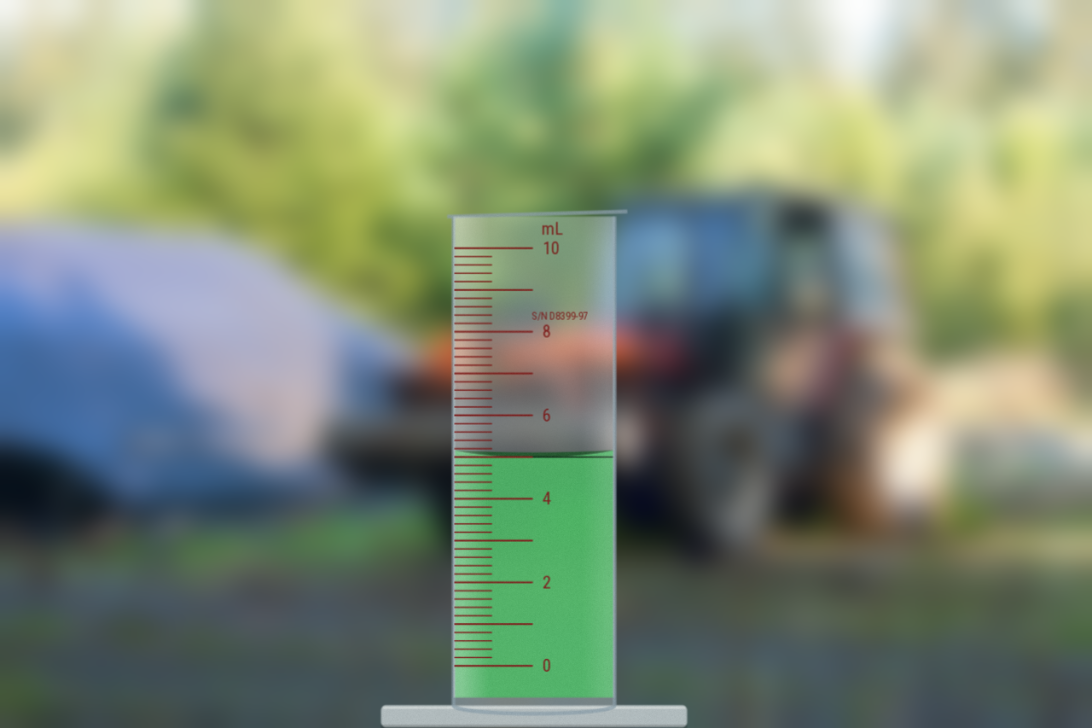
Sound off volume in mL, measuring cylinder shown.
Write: 5 mL
